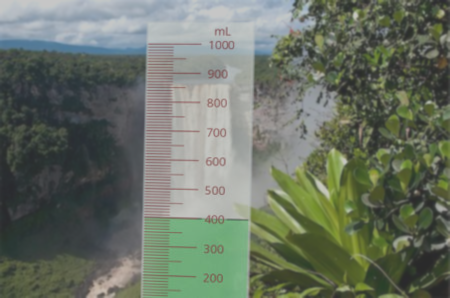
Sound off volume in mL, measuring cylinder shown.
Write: 400 mL
